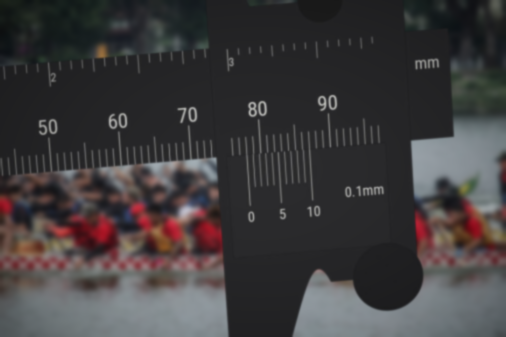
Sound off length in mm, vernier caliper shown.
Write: 78.0 mm
